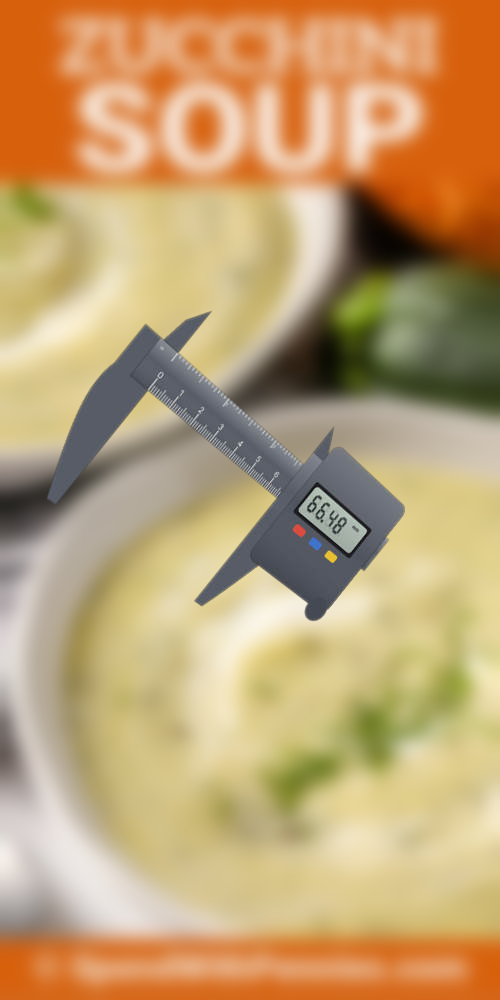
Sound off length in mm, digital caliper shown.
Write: 66.48 mm
